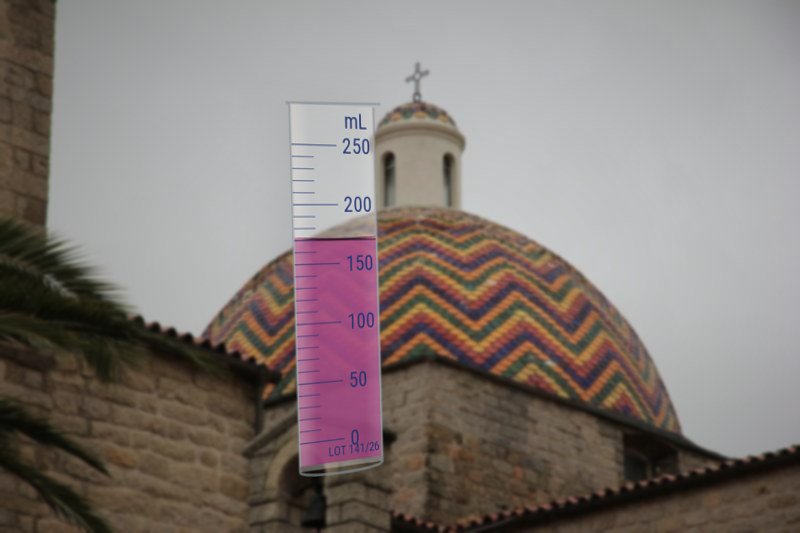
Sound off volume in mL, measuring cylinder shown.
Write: 170 mL
